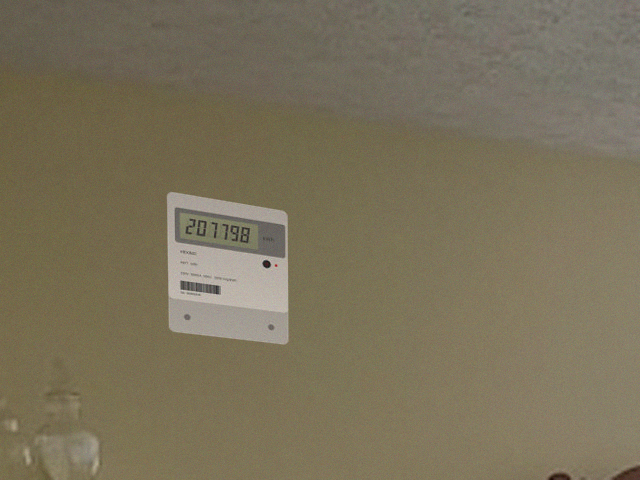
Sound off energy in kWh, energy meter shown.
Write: 207798 kWh
